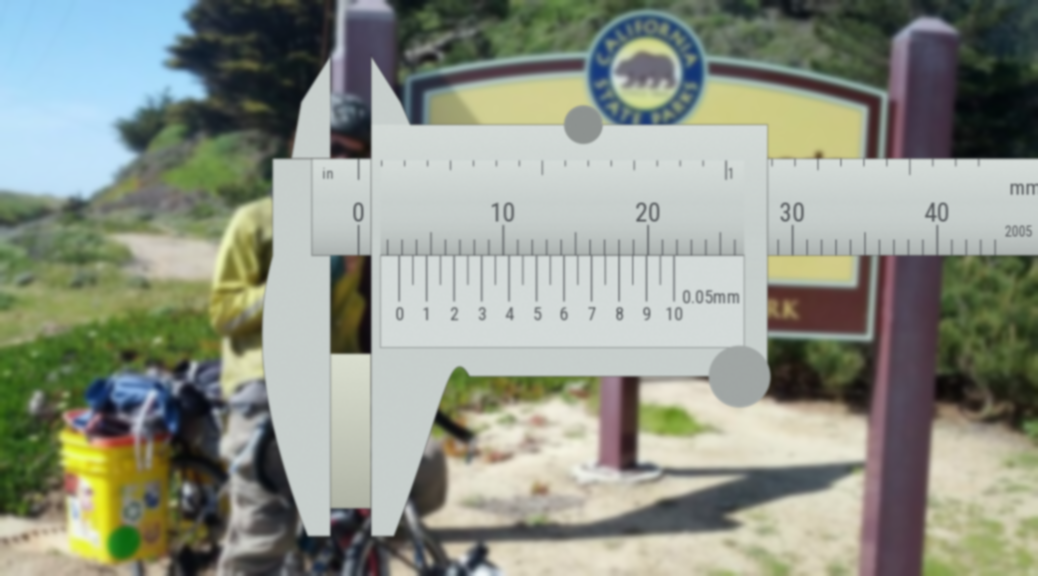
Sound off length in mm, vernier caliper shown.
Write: 2.8 mm
